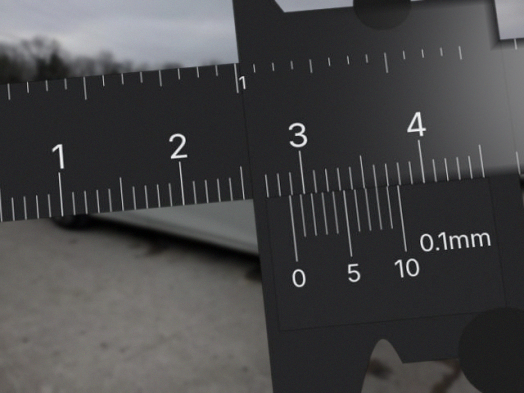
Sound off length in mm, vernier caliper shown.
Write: 28.8 mm
